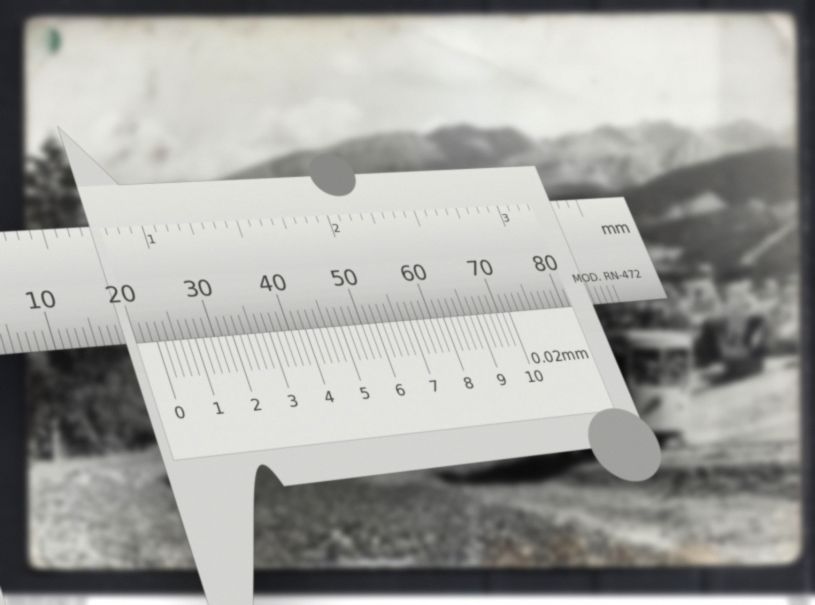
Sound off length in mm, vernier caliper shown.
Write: 22.6 mm
